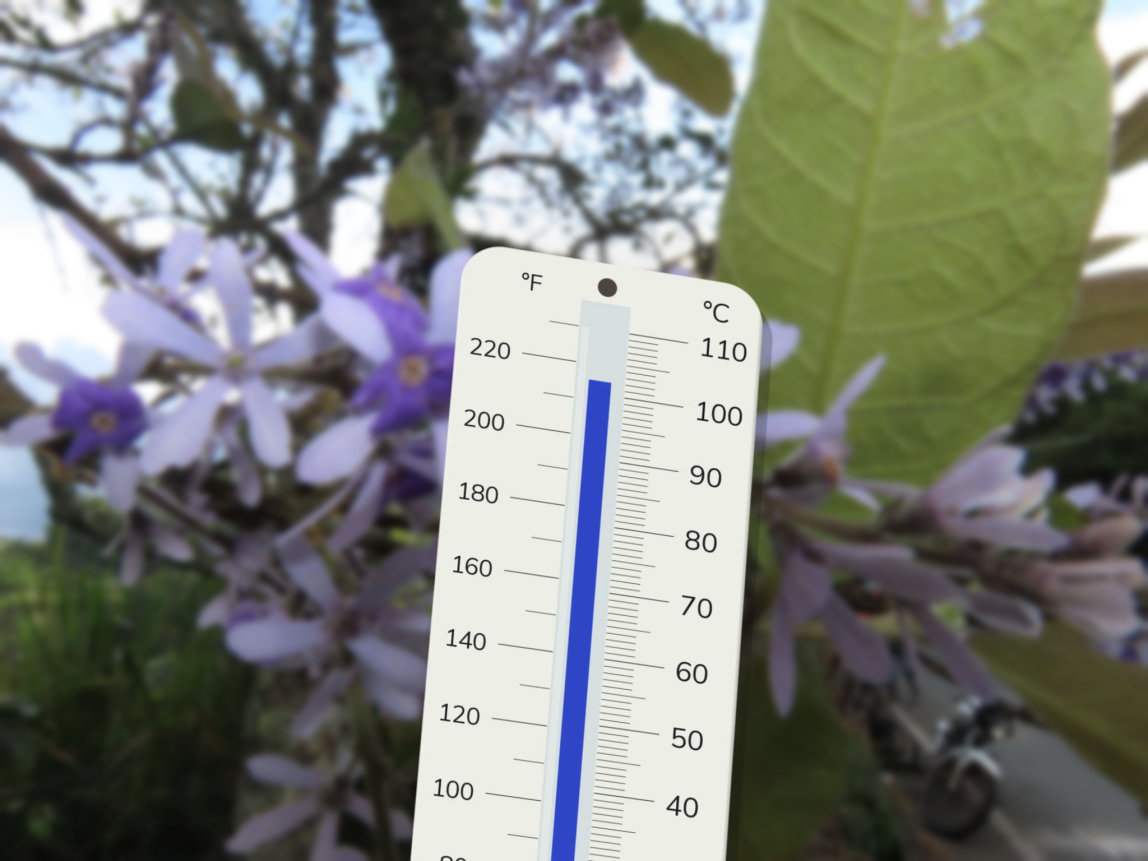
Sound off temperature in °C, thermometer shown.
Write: 102 °C
